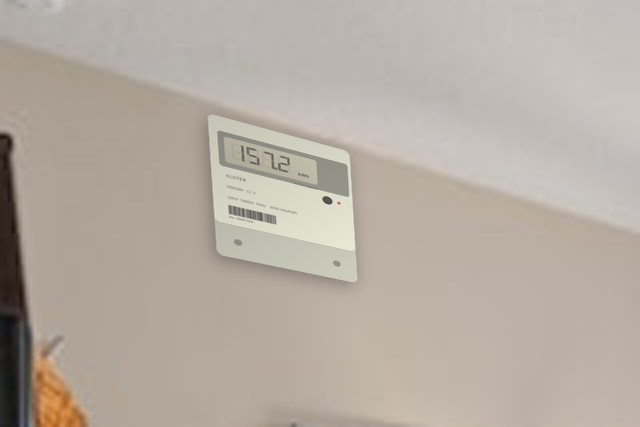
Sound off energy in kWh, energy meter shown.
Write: 157.2 kWh
